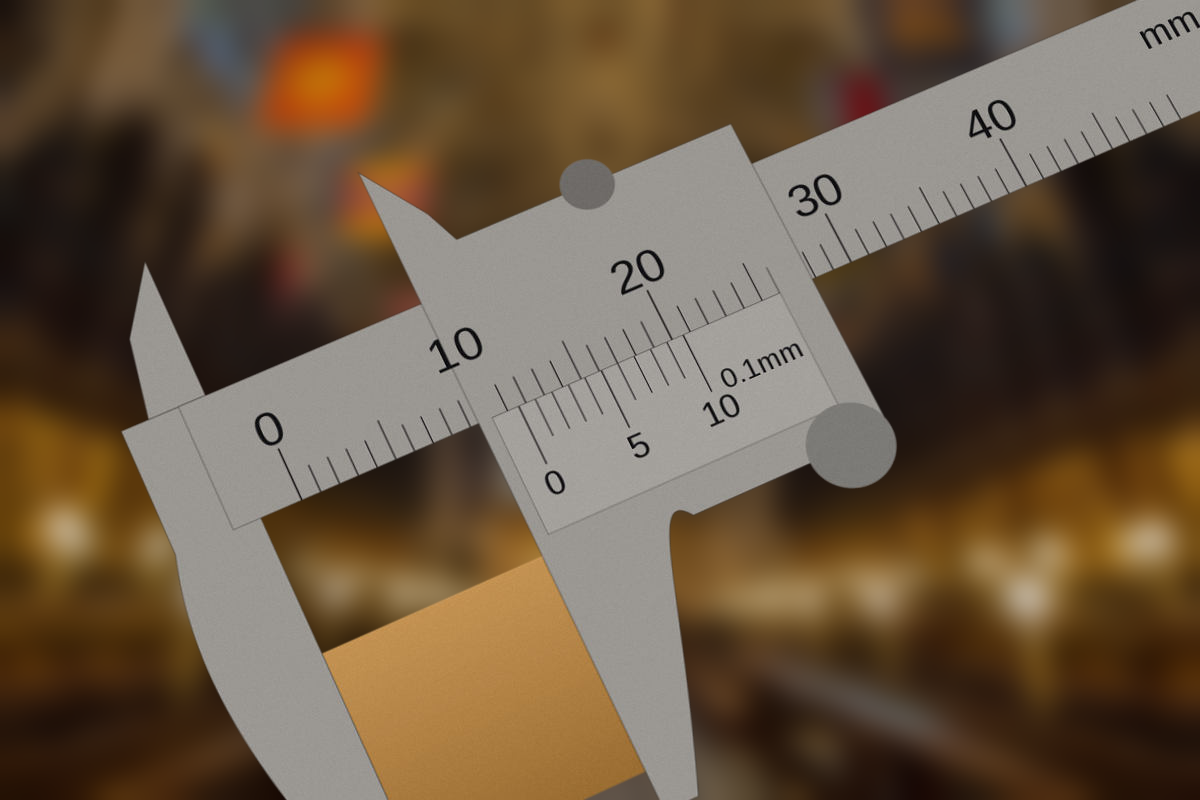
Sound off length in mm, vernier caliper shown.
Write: 11.6 mm
